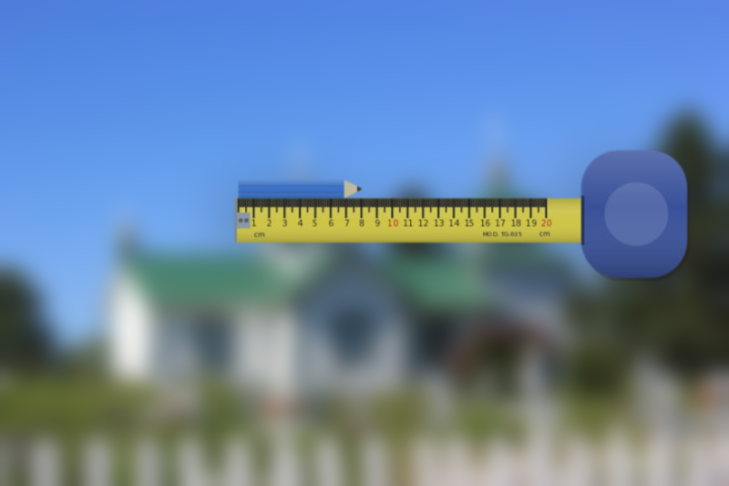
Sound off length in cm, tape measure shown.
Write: 8 cm
